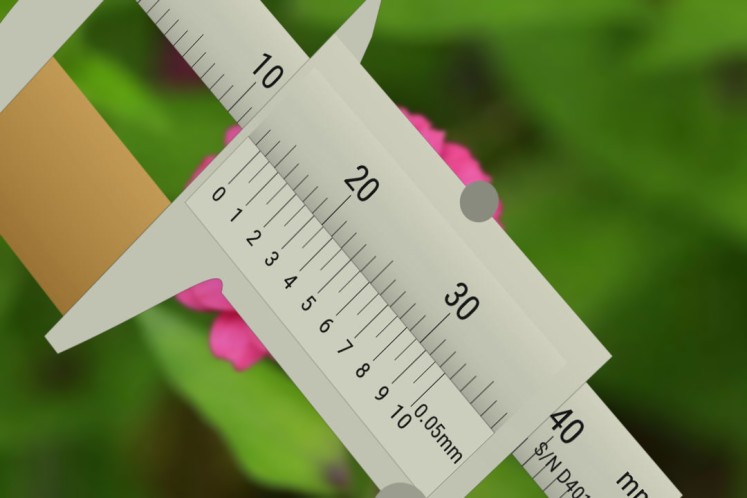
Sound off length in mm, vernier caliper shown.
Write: 13.5 mm
